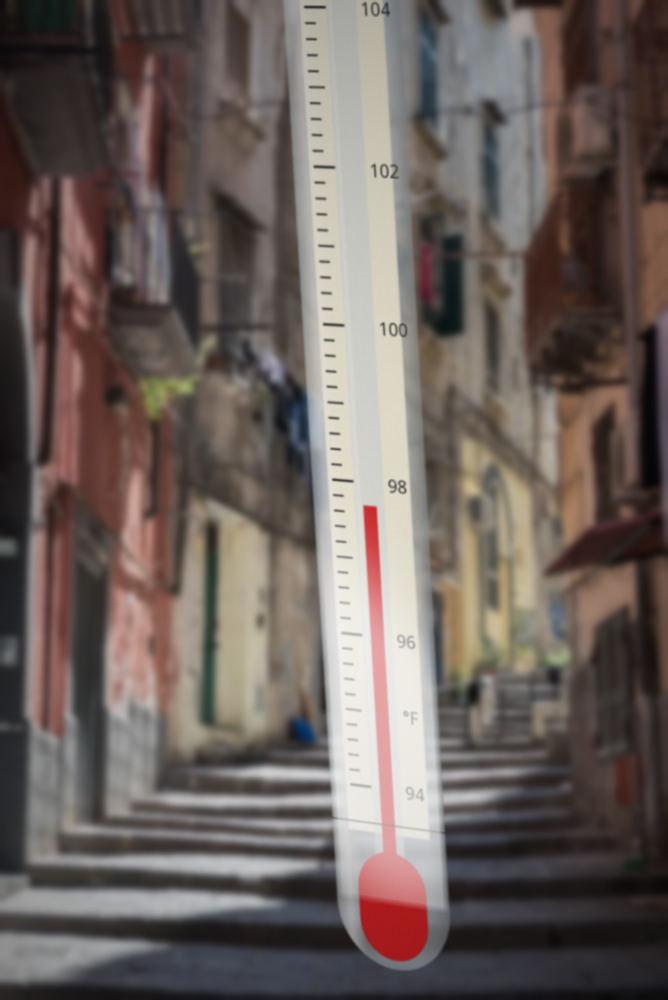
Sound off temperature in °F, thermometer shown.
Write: 97.7 °F
